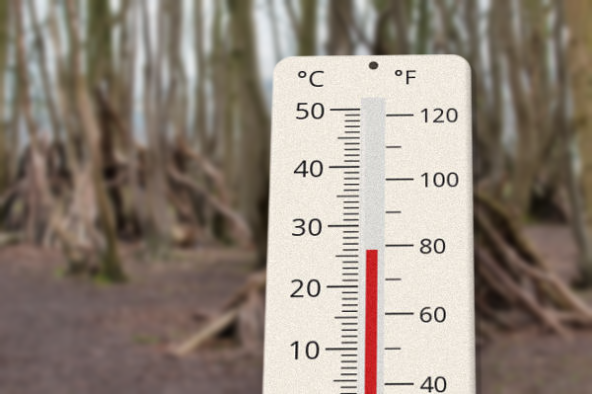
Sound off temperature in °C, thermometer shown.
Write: 26 °C
